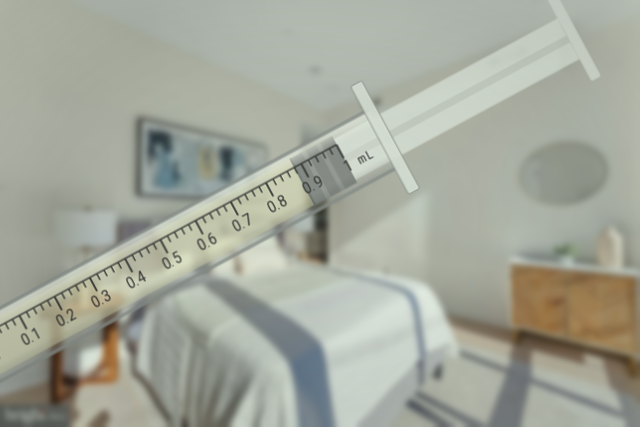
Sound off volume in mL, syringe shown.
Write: 0.88 mL
